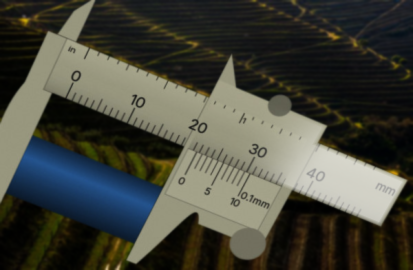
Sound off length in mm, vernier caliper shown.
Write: 21.6 mm
